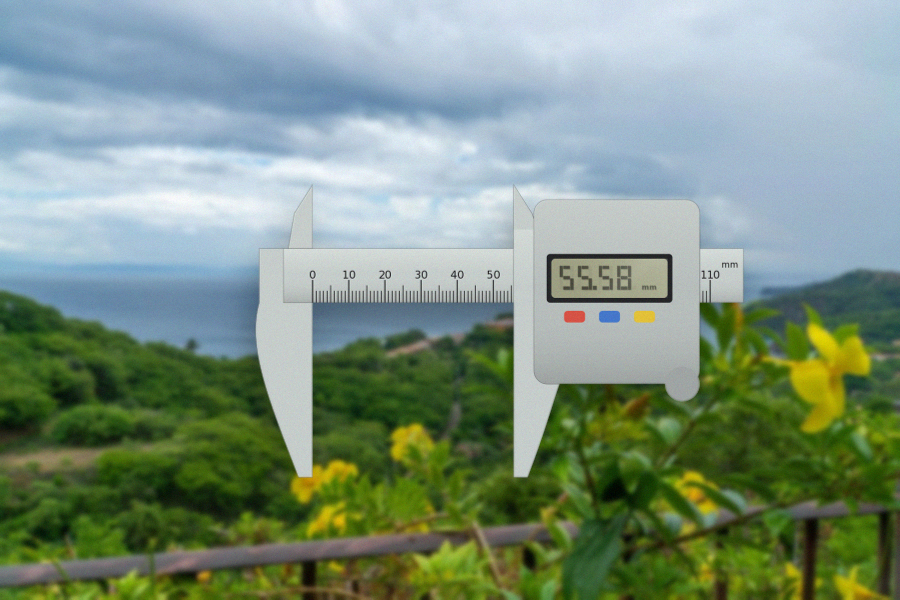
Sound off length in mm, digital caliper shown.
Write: 55.58 mm
